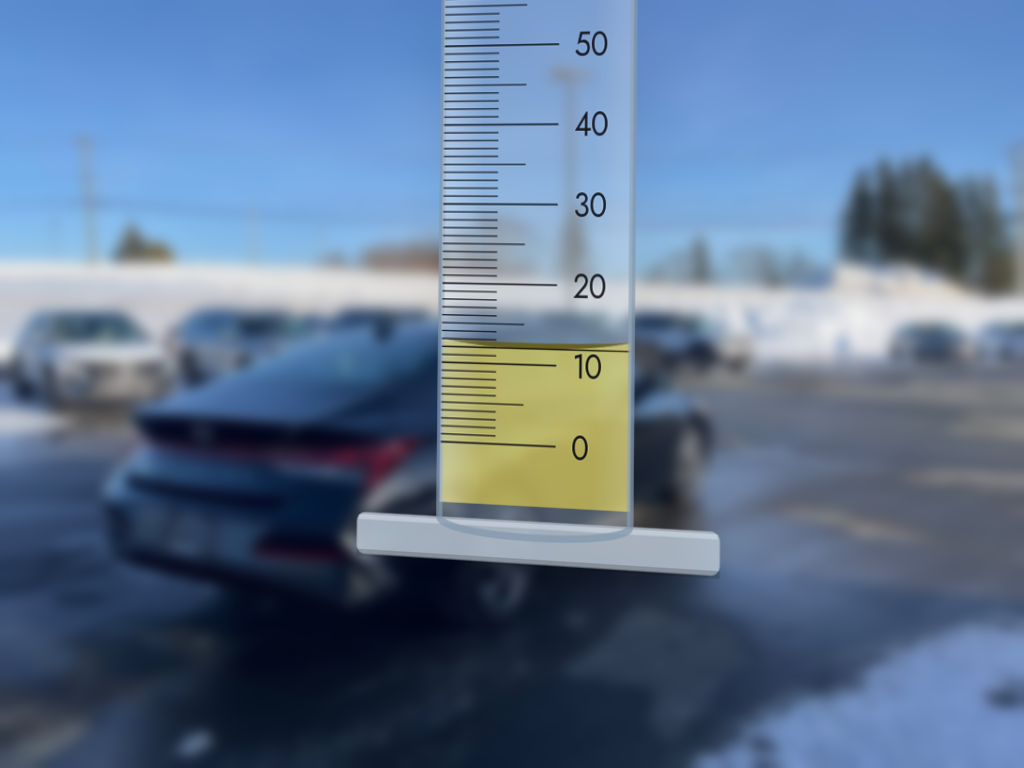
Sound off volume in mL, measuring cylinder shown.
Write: 12 mL
